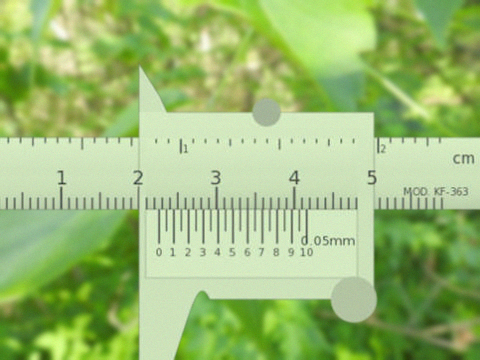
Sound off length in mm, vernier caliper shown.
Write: 22.6 mm
